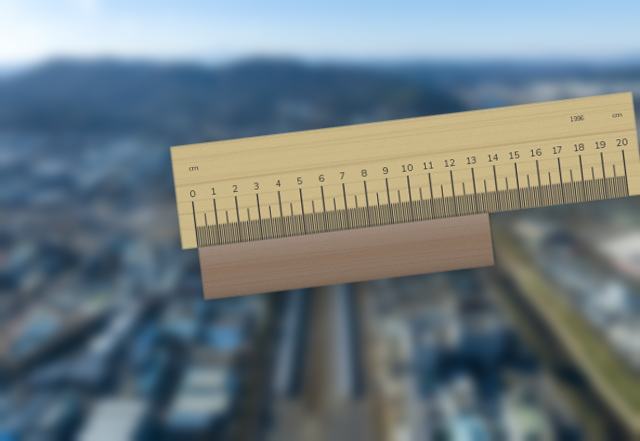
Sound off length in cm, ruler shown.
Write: 13.5 cm
